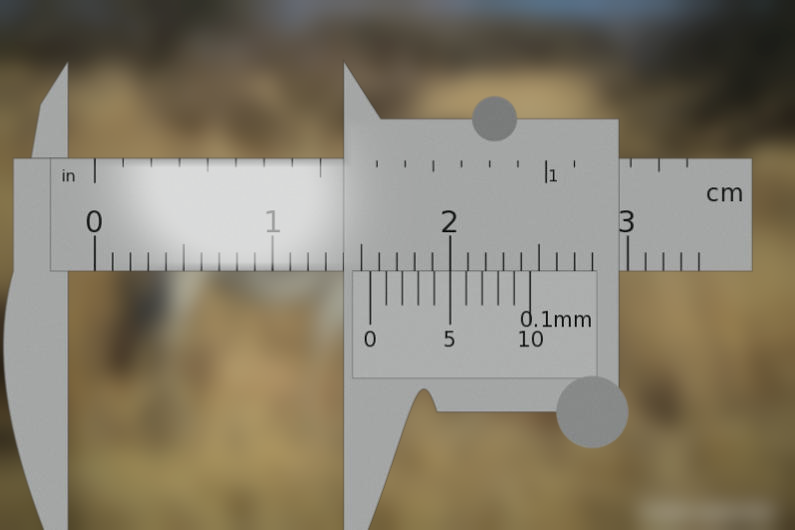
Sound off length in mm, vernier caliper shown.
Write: 15.5 mm
